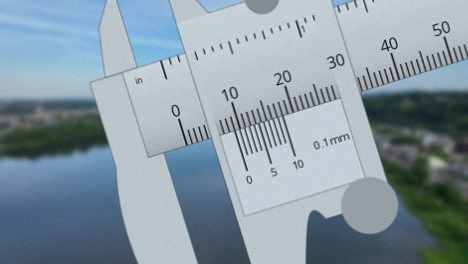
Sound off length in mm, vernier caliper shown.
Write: 9.0 mm
